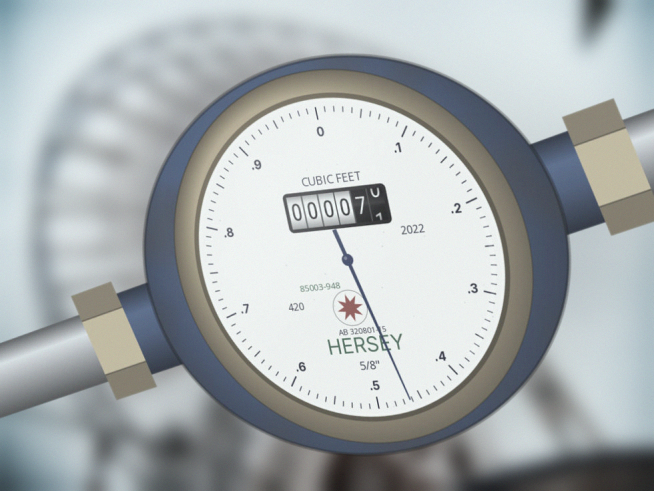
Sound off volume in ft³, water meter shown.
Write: 70.46 ft³
